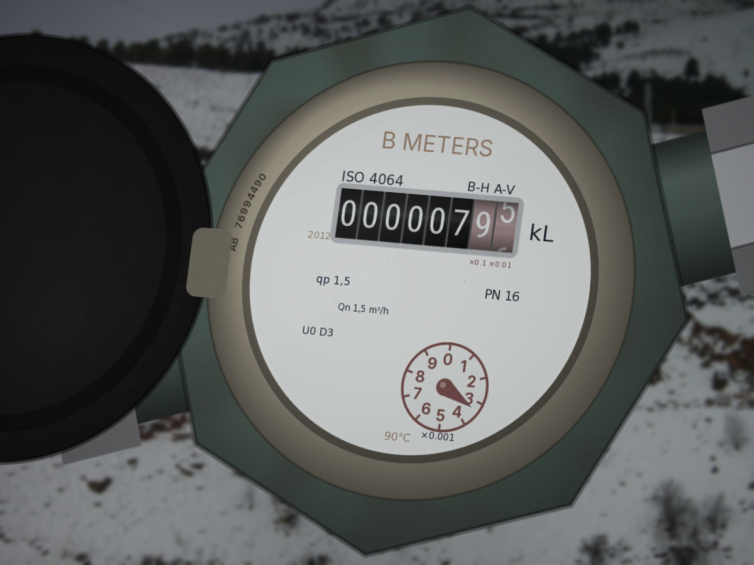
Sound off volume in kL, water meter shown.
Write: 7.953 kL
